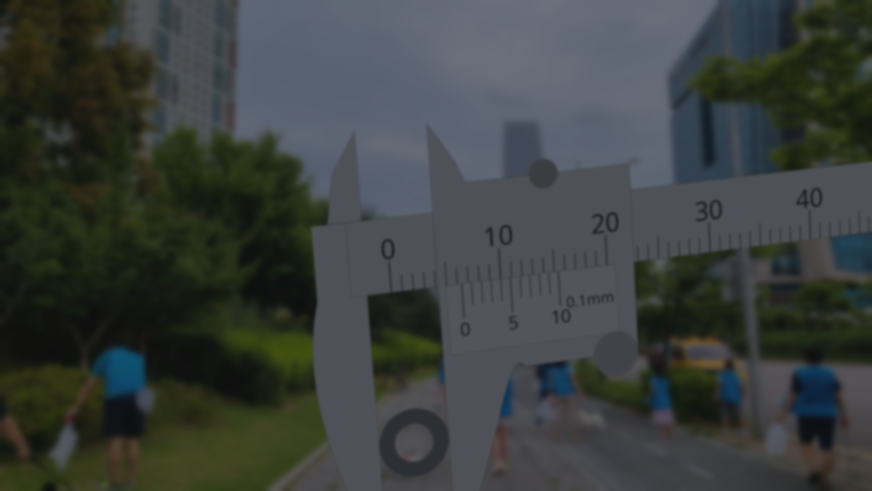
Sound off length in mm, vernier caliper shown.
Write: 6.4 mm
